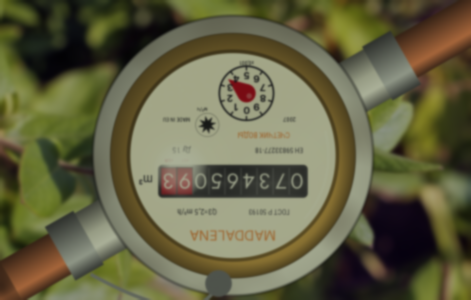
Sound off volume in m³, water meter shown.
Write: 734650.933 m³
